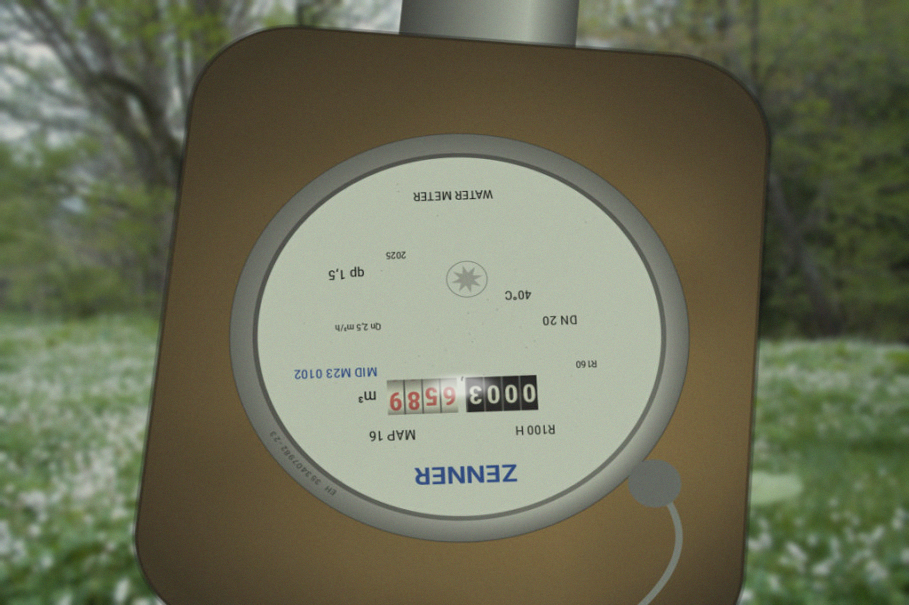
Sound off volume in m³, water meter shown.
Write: 3.6589 m³
